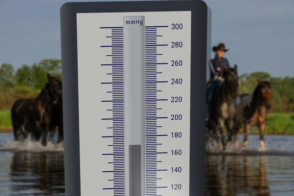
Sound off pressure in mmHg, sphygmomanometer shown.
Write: 170 mmHg
